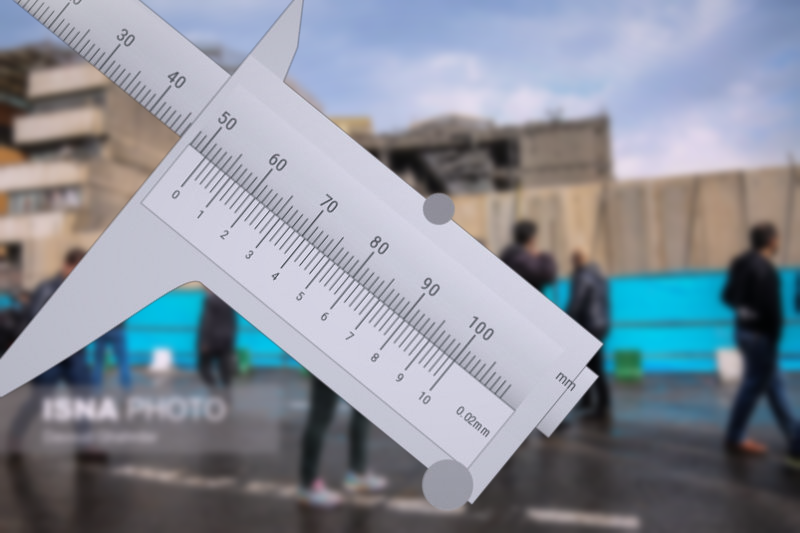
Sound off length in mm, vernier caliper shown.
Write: 51.0 mm
